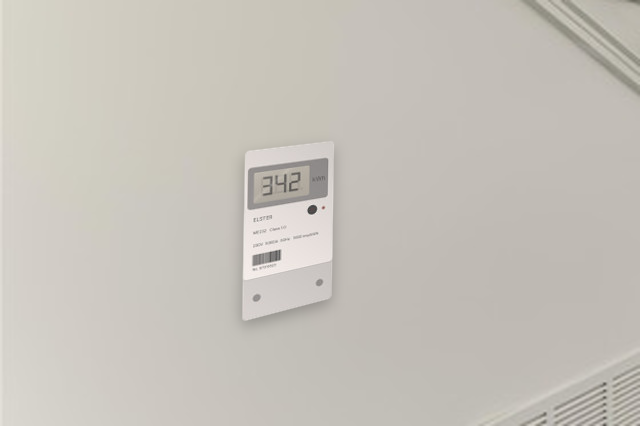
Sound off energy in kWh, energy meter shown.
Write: 342 kWh
